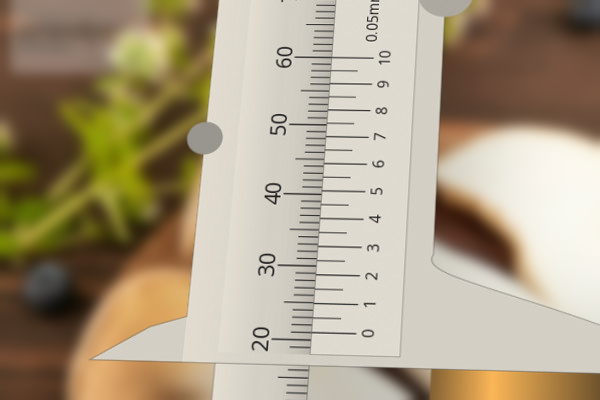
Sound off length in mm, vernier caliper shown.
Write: 21.0 mm
